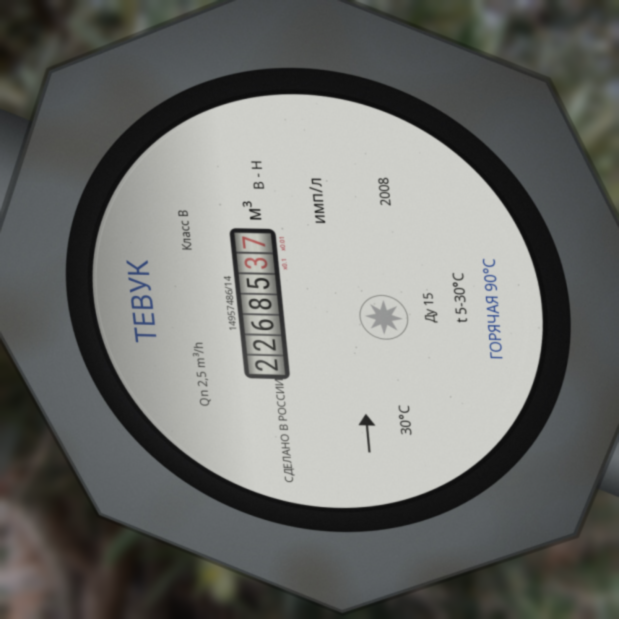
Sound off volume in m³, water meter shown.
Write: 22685.37 m³
